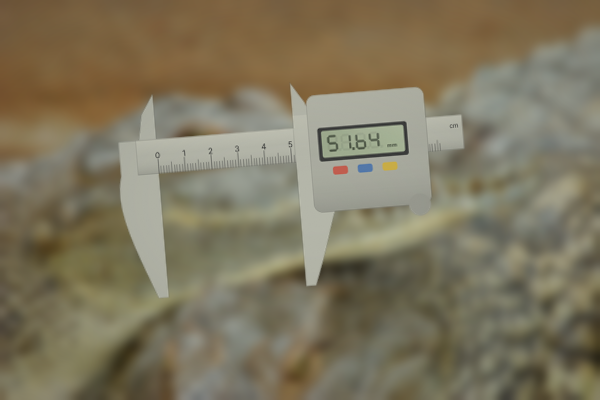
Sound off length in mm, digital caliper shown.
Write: 51.64 mm
